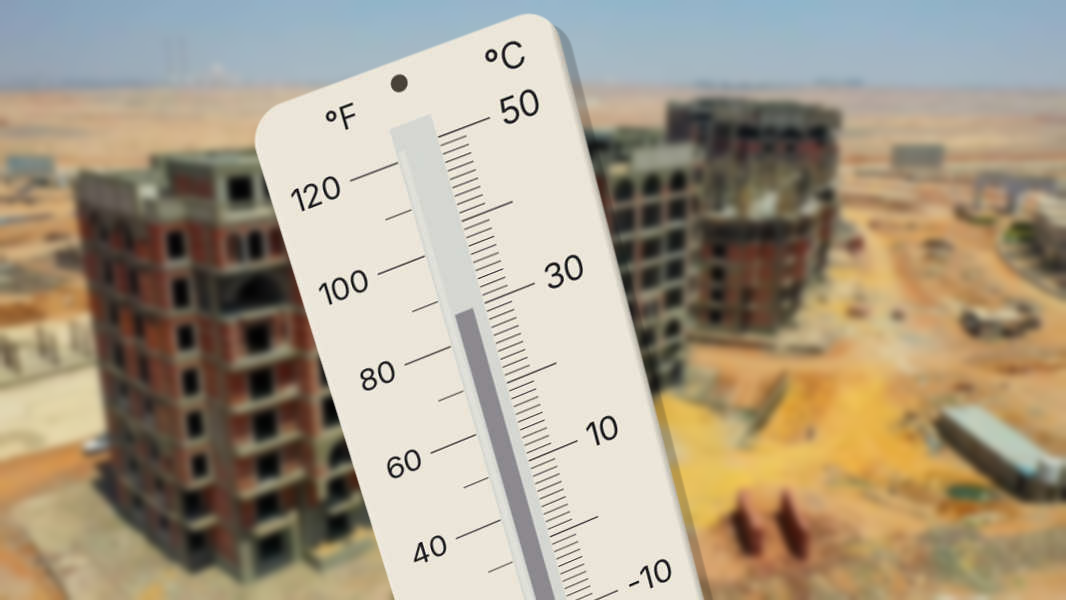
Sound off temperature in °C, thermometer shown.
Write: 30 °C
